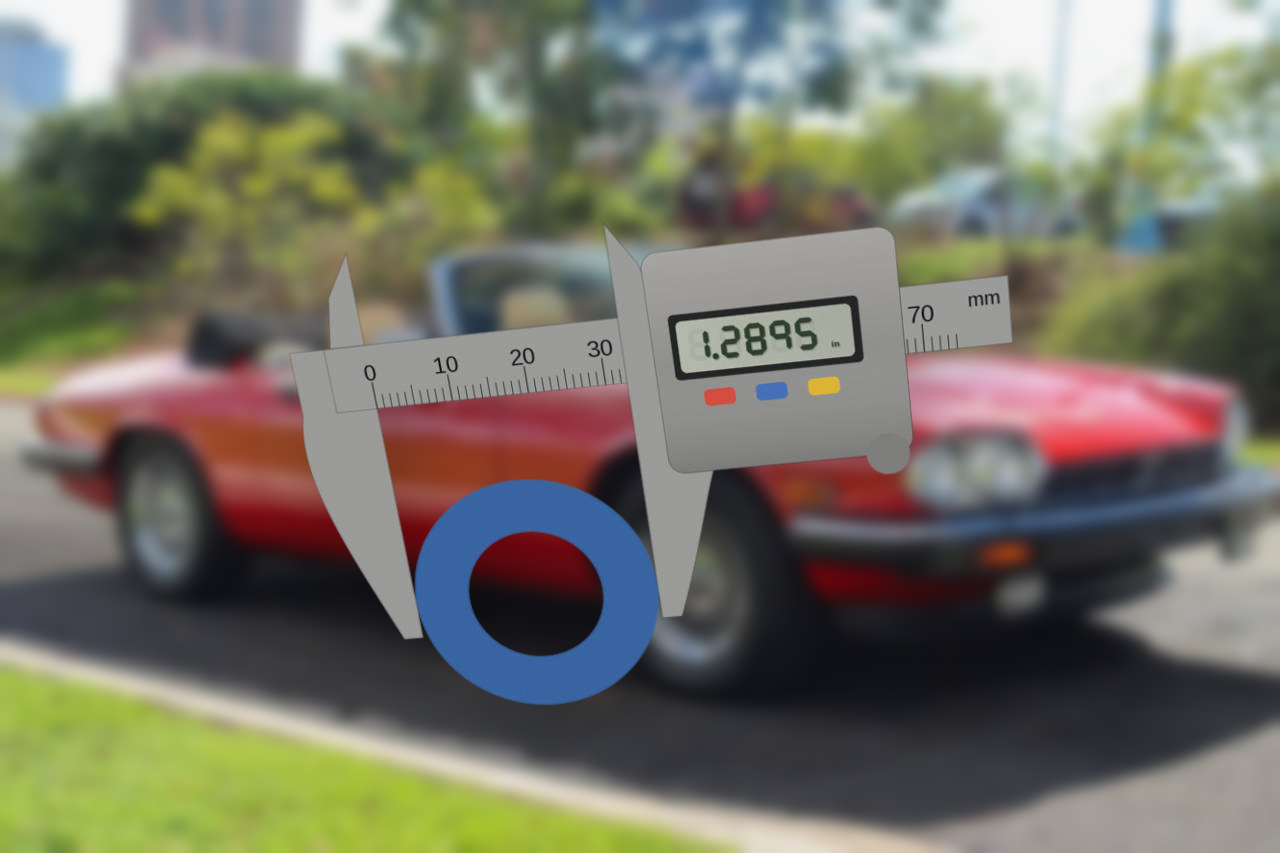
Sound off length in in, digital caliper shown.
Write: 1.2895 in
